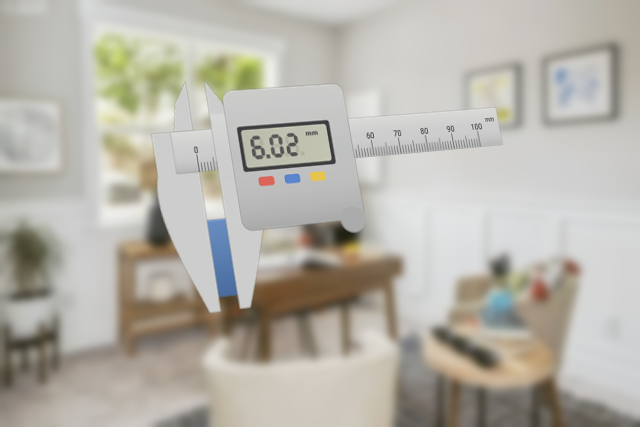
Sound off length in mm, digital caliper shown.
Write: 6.02 mm
